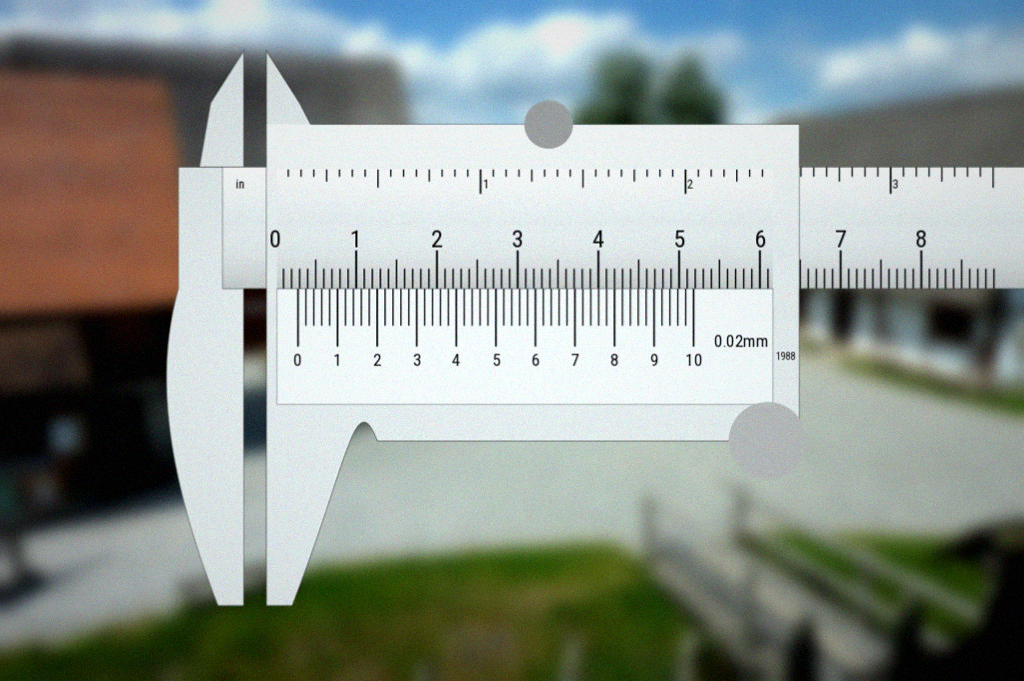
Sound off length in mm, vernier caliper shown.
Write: 2.8 mm
